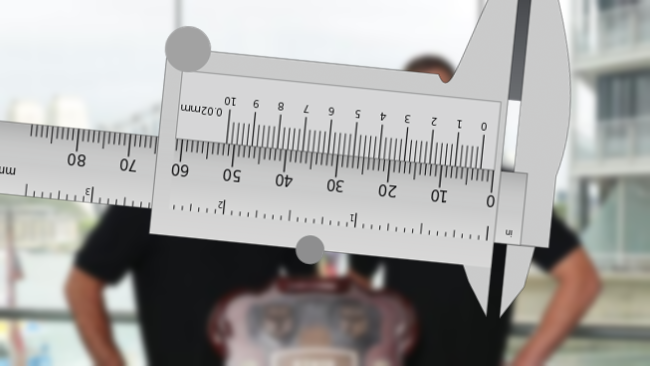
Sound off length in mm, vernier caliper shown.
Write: 2.5 mm
